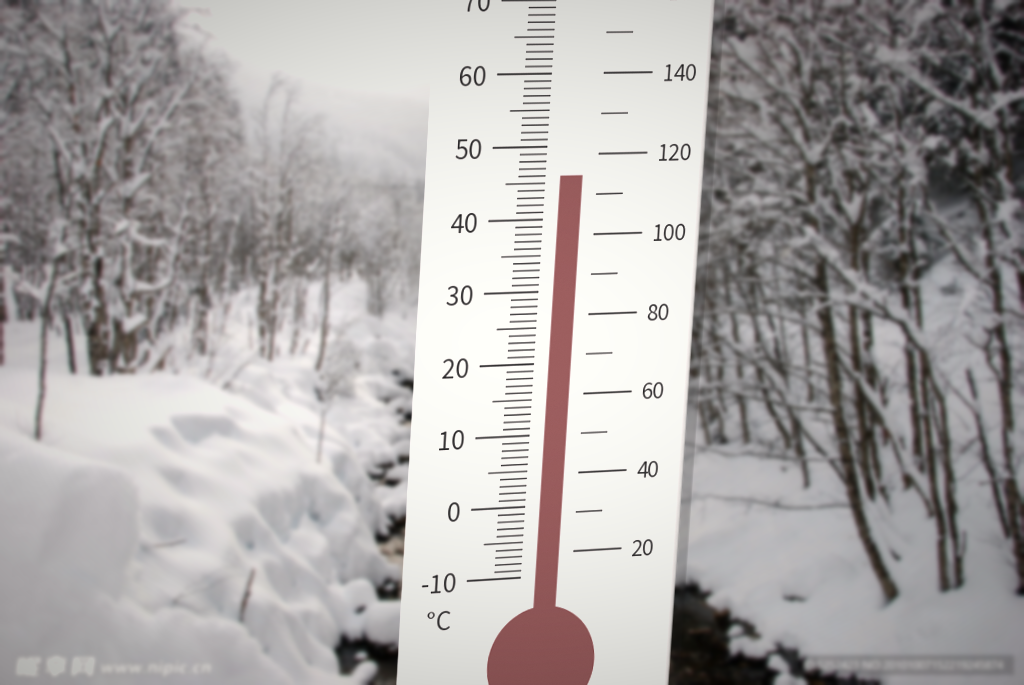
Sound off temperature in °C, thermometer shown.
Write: 46 °C
